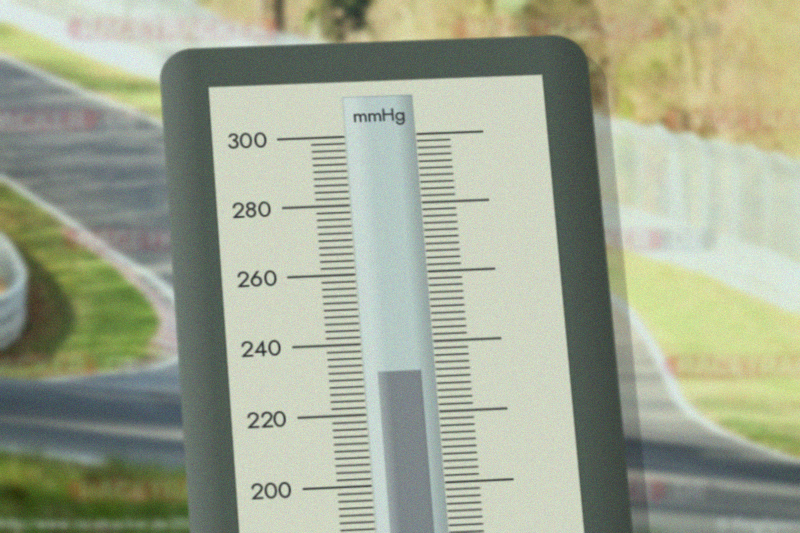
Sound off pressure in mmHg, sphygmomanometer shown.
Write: 232 mmHg
